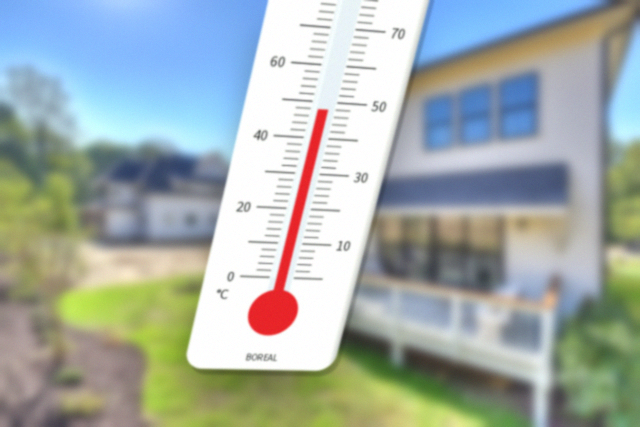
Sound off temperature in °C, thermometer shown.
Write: 48 °C
